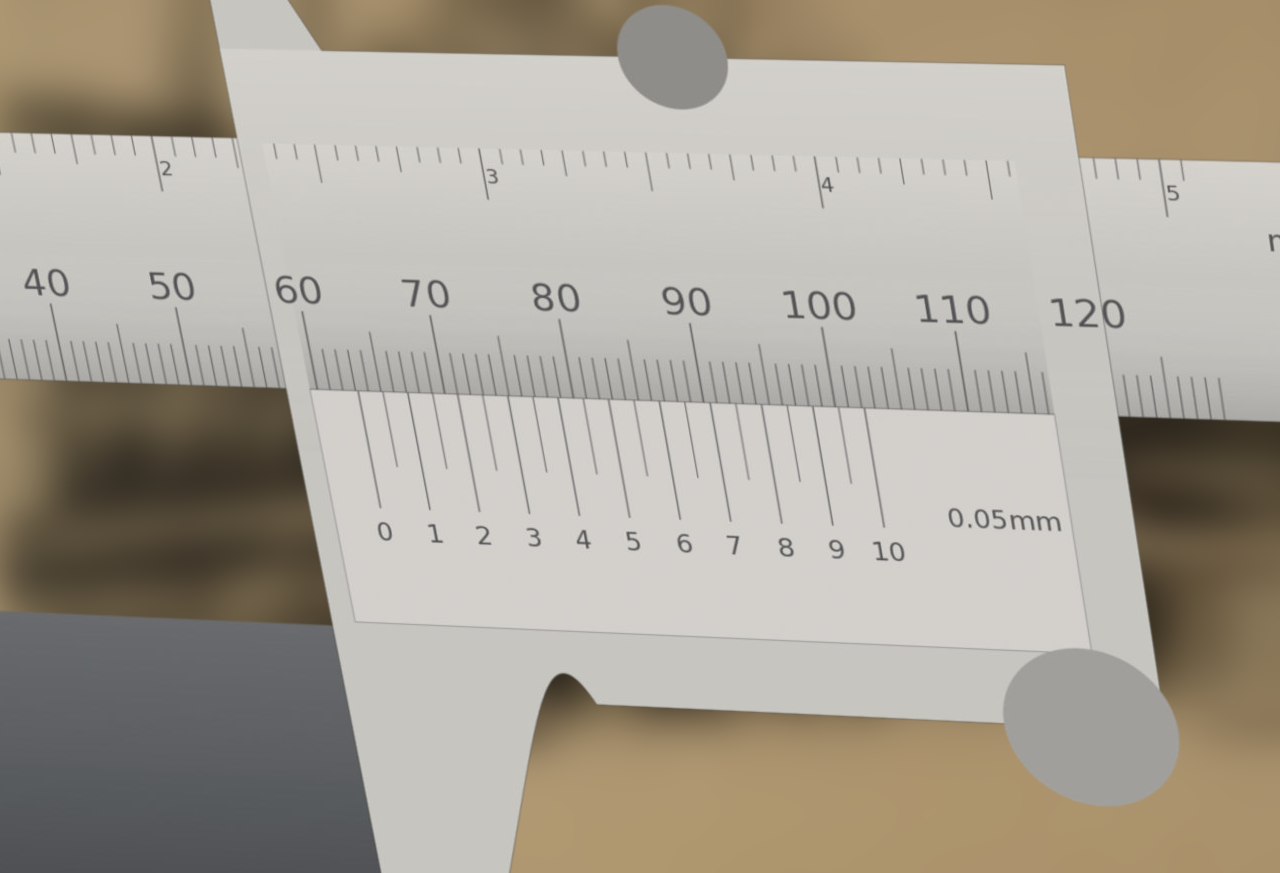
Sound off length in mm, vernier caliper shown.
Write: 63.2 mm
